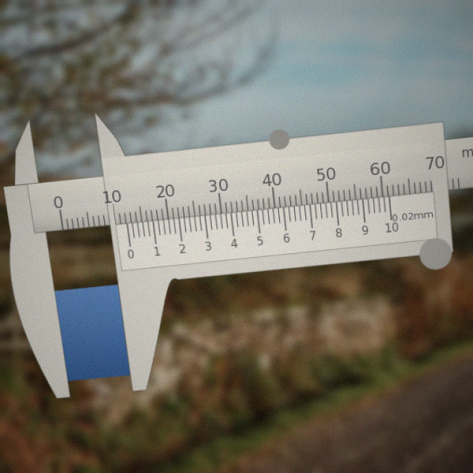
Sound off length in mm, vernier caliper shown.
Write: 12.2 mm
